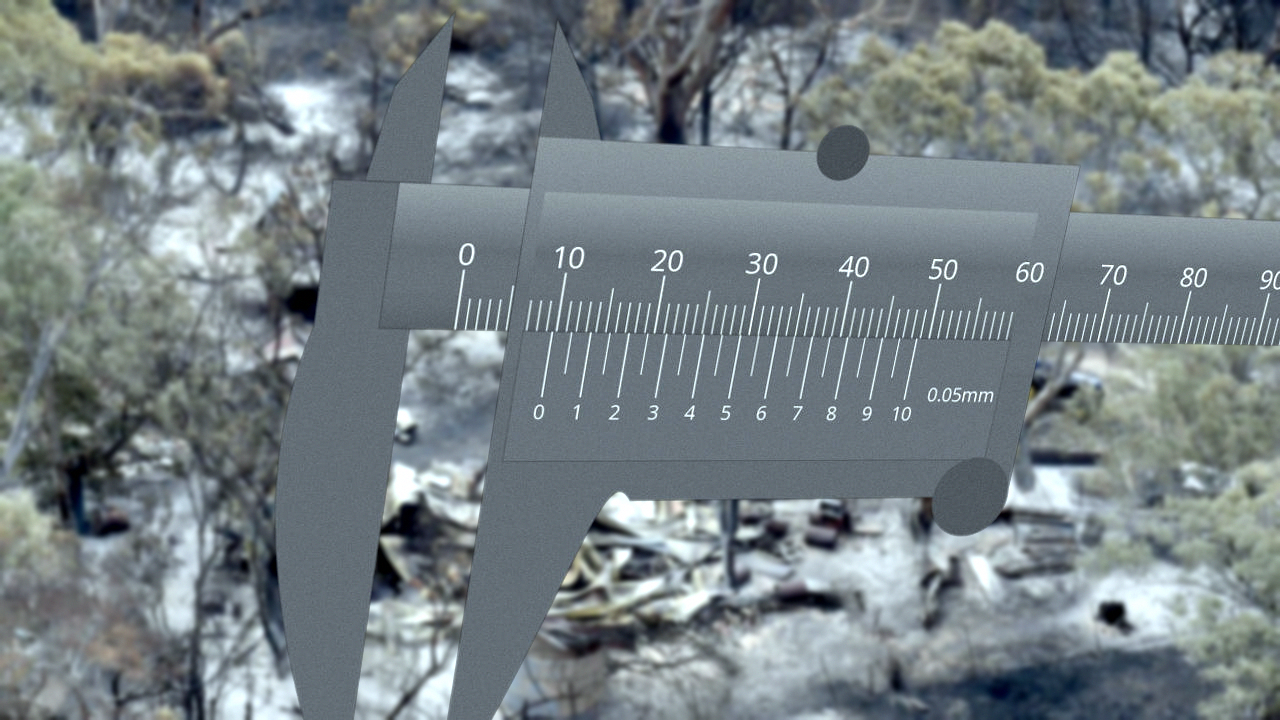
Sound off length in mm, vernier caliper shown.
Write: 9.6 mm
